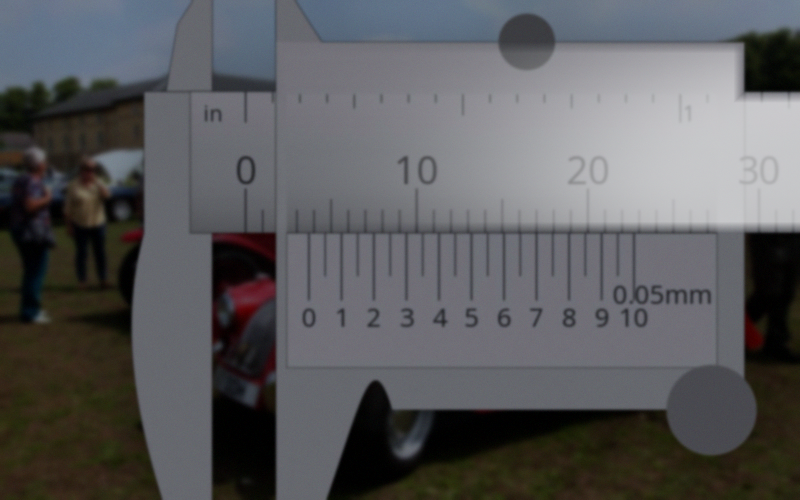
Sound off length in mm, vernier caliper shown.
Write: 3.7 mm
